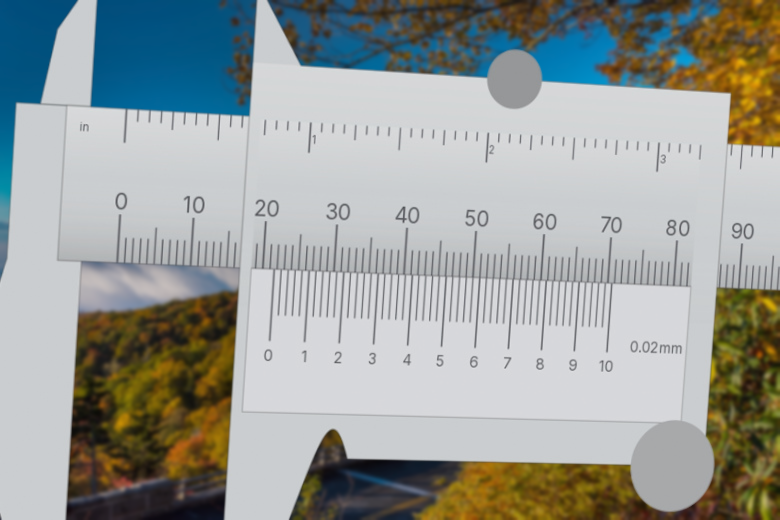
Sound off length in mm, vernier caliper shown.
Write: 21.6 mm
